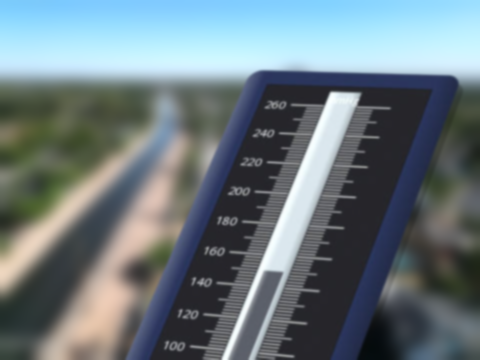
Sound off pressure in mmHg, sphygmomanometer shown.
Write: 150 mmHg
